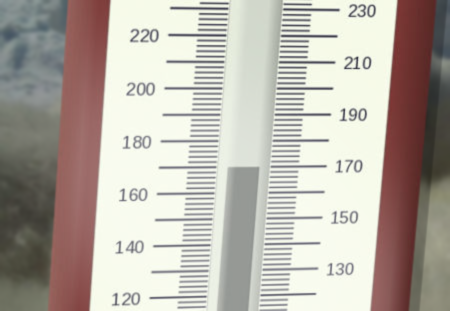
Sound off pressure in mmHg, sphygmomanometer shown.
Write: 170 mmHg
